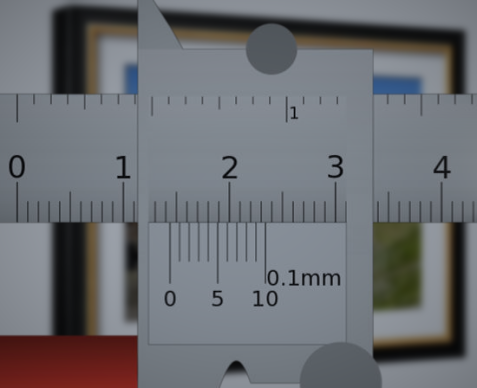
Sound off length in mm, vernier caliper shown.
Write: 14.4 mm
